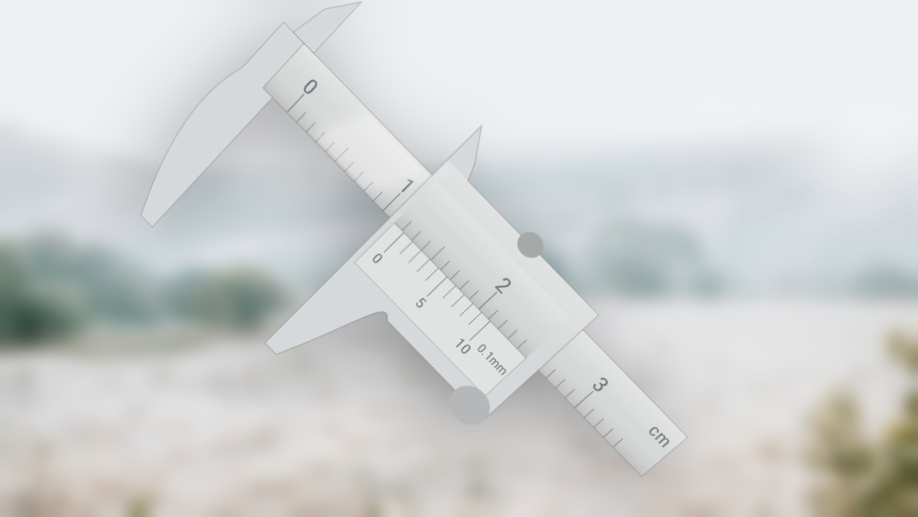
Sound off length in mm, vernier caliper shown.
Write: 12.2 mm
